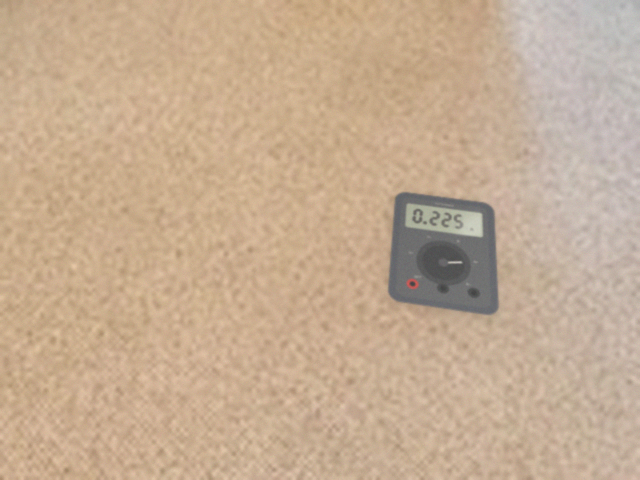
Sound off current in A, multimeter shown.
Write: 0.225 A
